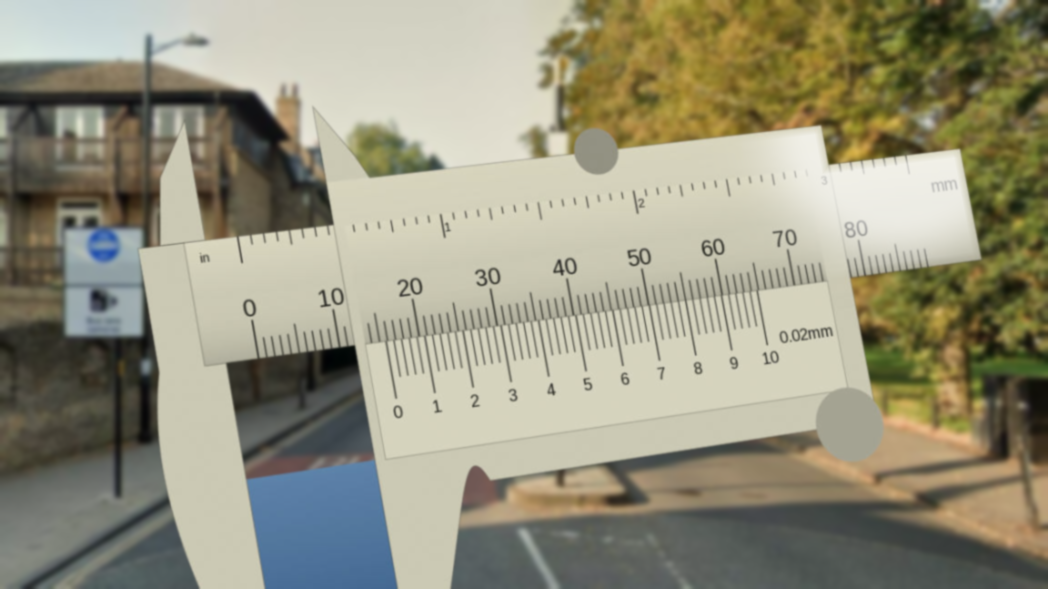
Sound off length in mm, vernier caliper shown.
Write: 15.8 mm
